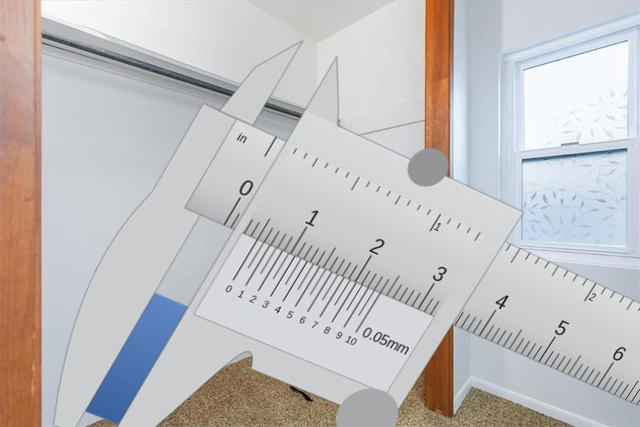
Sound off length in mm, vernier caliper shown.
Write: 5.0 mm
